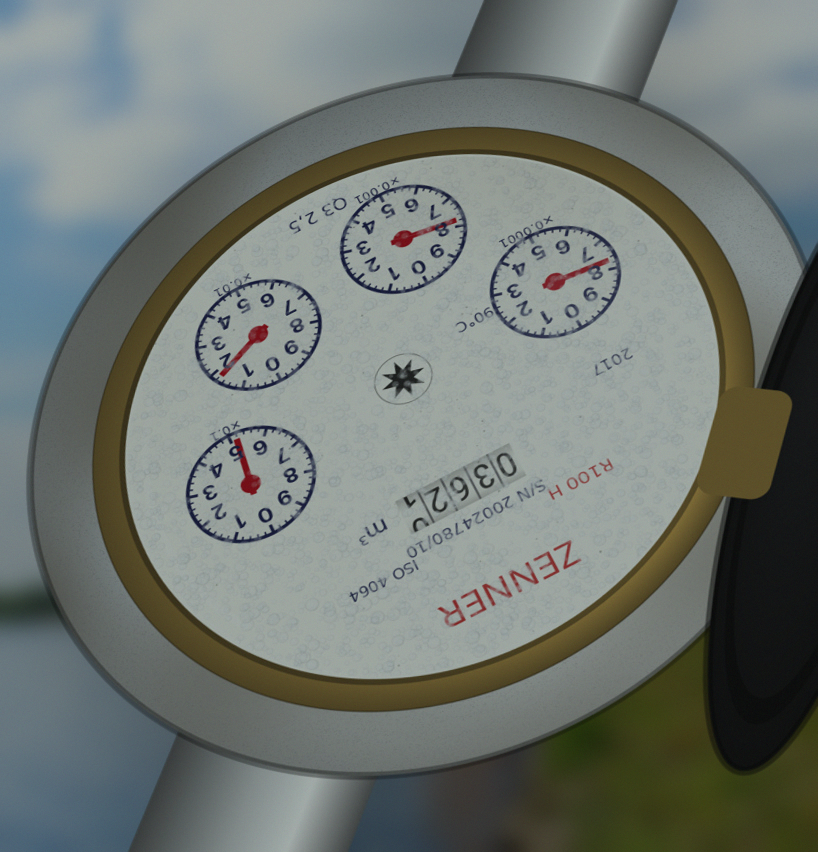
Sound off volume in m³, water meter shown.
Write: 3620.5177 m³
